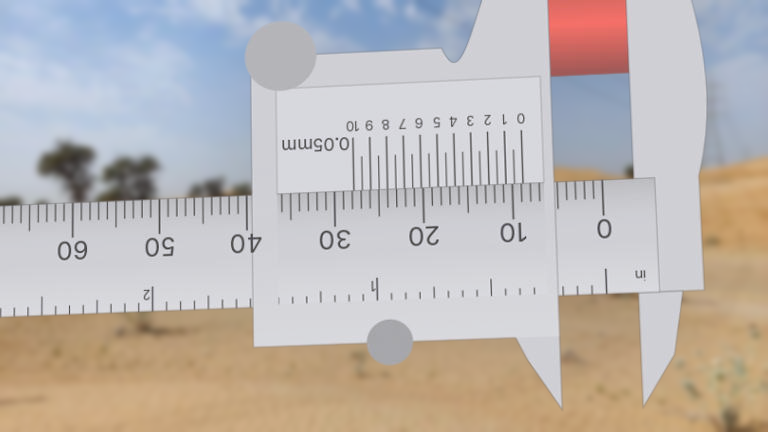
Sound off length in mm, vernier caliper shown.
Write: 8.8 mm
